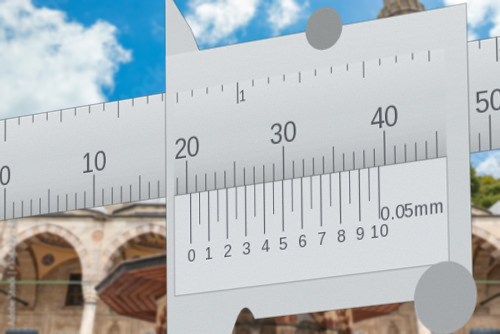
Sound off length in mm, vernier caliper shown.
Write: 20.4 mm
